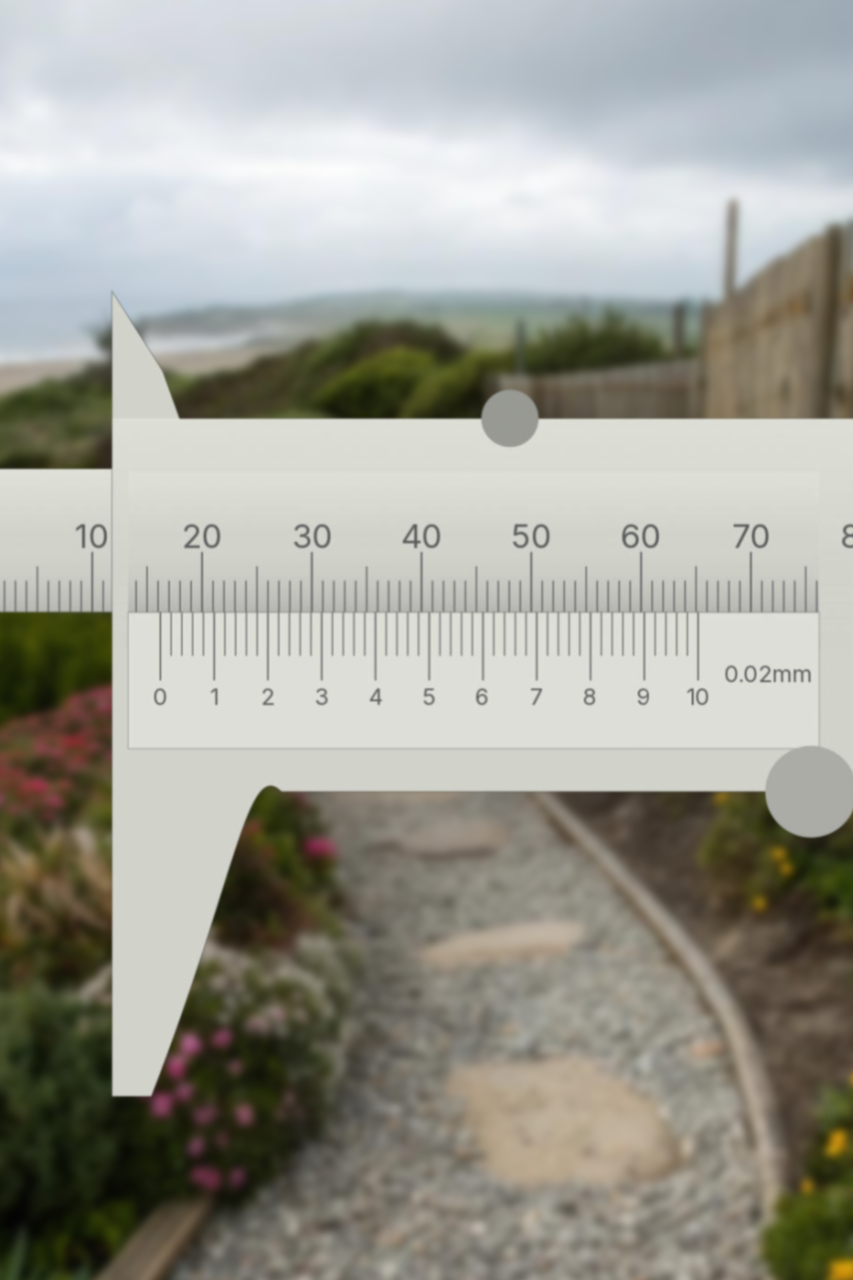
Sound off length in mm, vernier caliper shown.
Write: 16.2 mm
